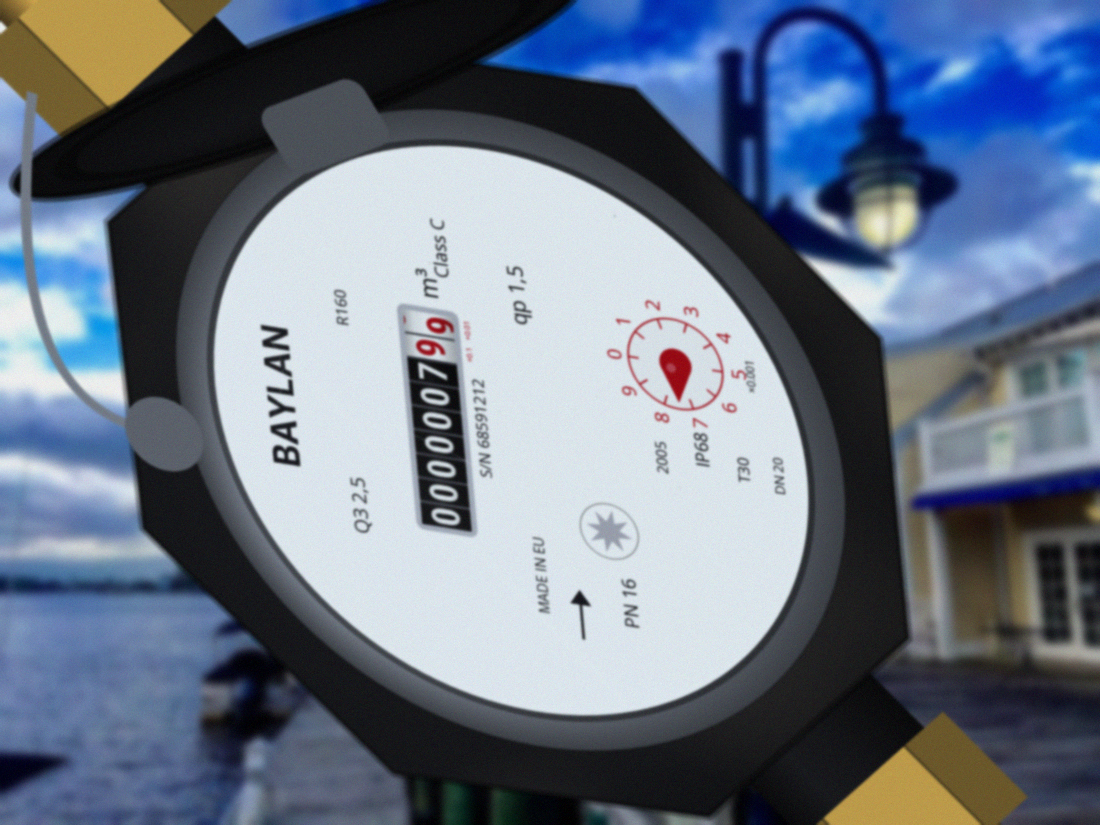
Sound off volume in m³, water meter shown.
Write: 7.987 m³
